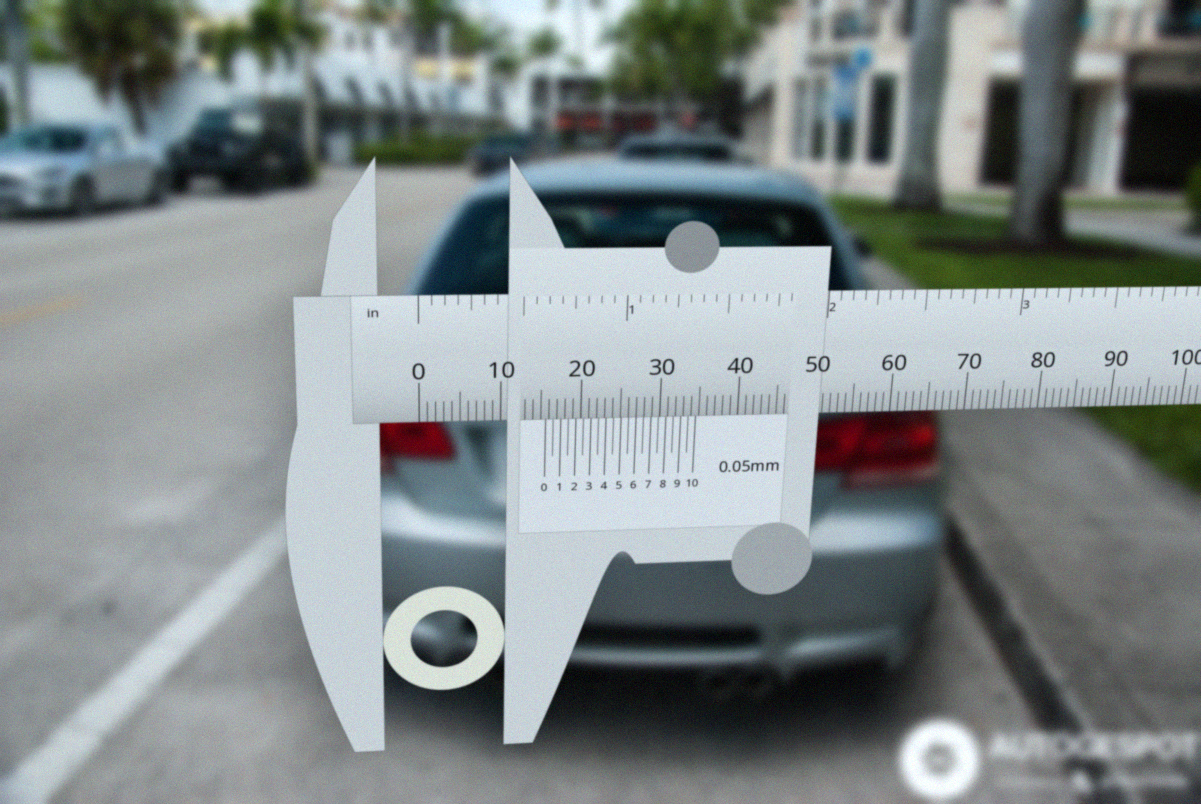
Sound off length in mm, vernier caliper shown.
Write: 15.6 mm
